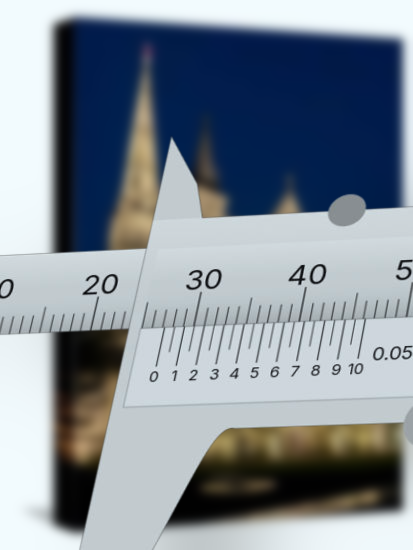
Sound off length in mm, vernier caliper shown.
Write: 27.2 mm
